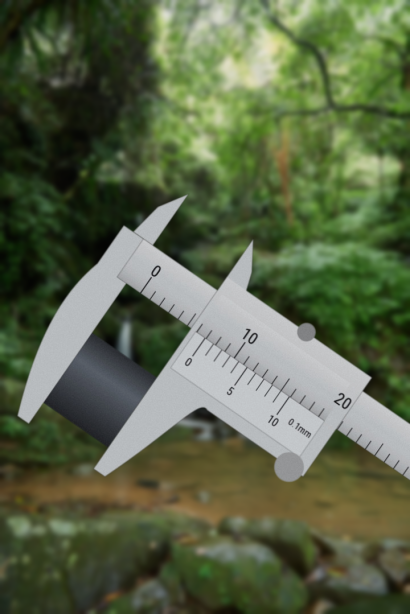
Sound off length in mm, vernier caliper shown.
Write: 6.9 mm
